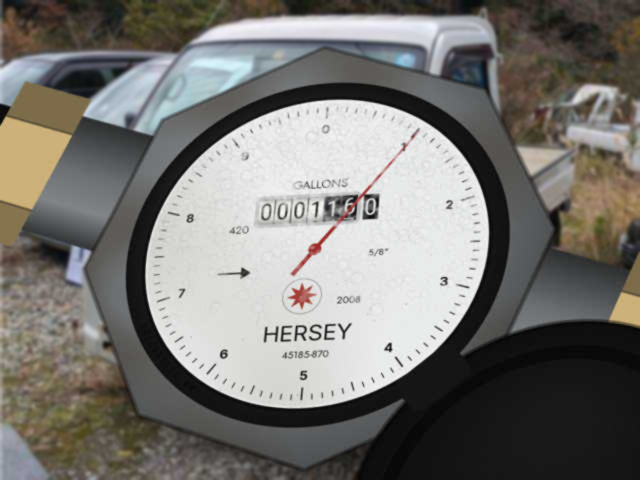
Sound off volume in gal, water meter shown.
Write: 1161.0 gal
